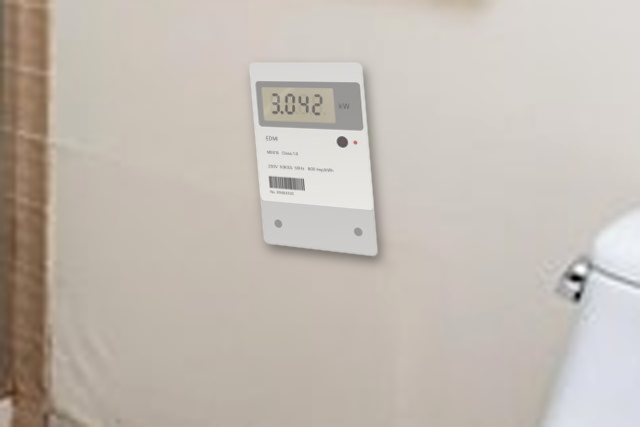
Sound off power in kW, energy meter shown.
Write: 3.042 kW
